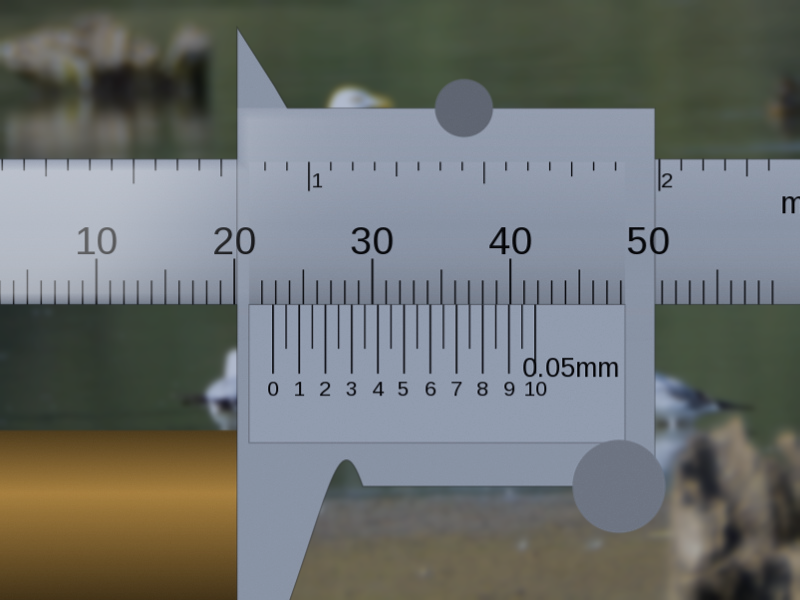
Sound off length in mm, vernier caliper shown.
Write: 22.8 mm
